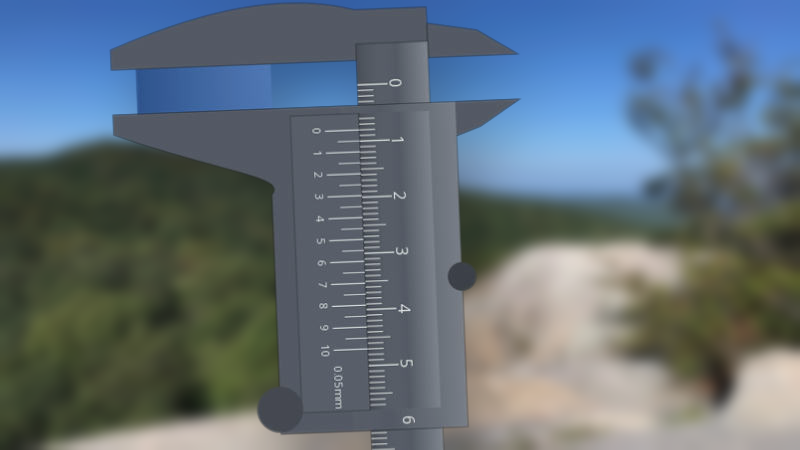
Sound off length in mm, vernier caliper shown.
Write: 8.0 mm
